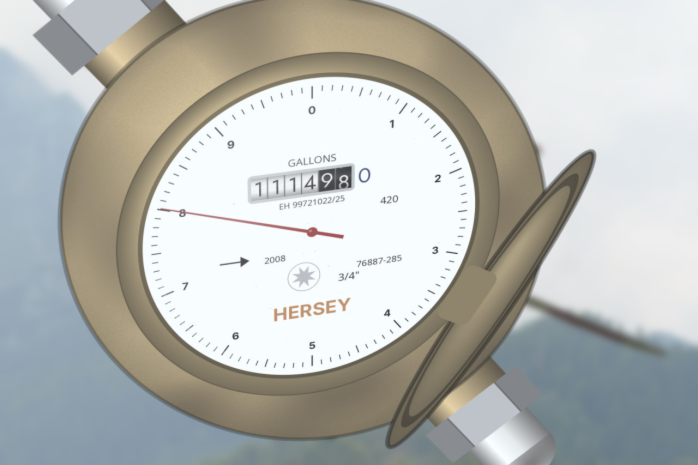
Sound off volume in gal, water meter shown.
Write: 1114978.0 gal
